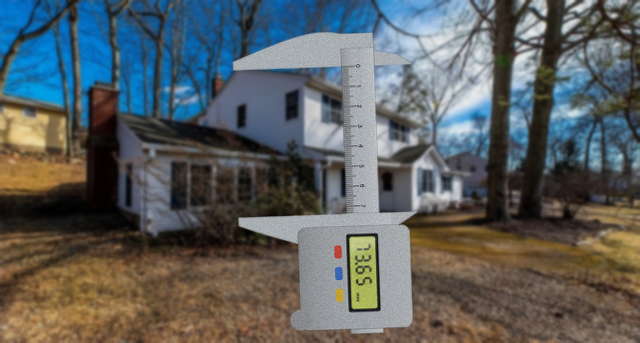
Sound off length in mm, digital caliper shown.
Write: 73.65 mm
